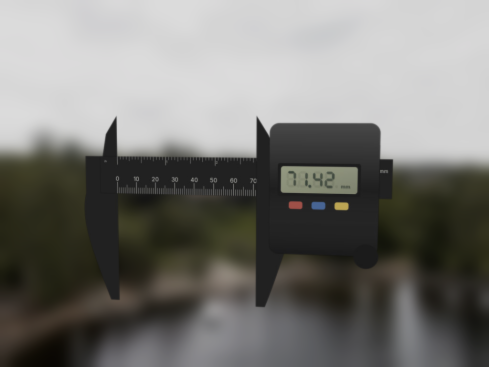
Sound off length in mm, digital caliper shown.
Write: 71.42 mm
